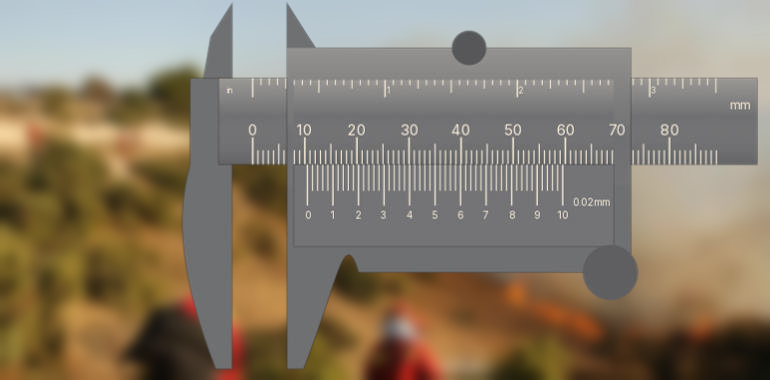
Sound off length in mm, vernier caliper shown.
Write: 10.5 mm
